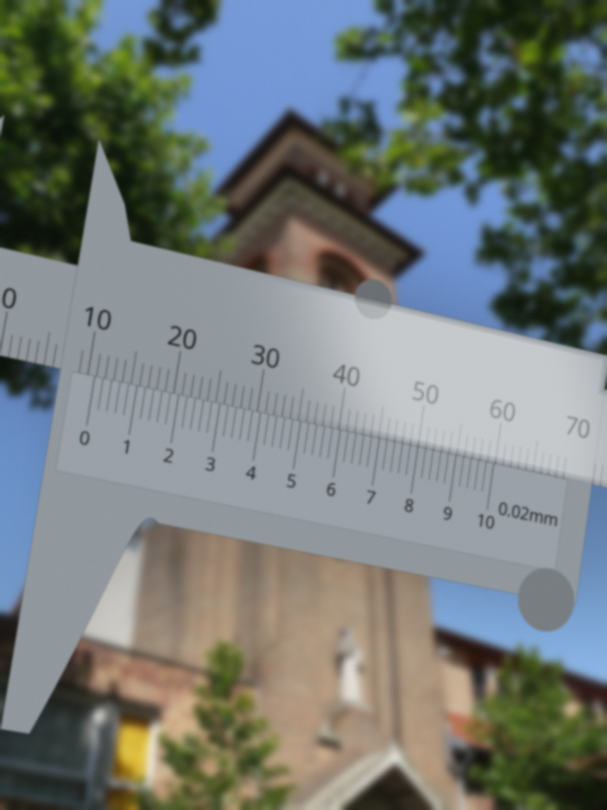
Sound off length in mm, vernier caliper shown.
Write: 10.8 mm
